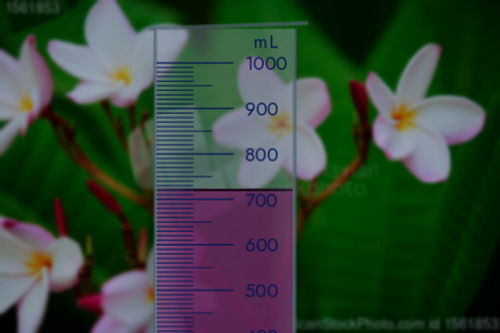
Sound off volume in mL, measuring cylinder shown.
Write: 720 mL
